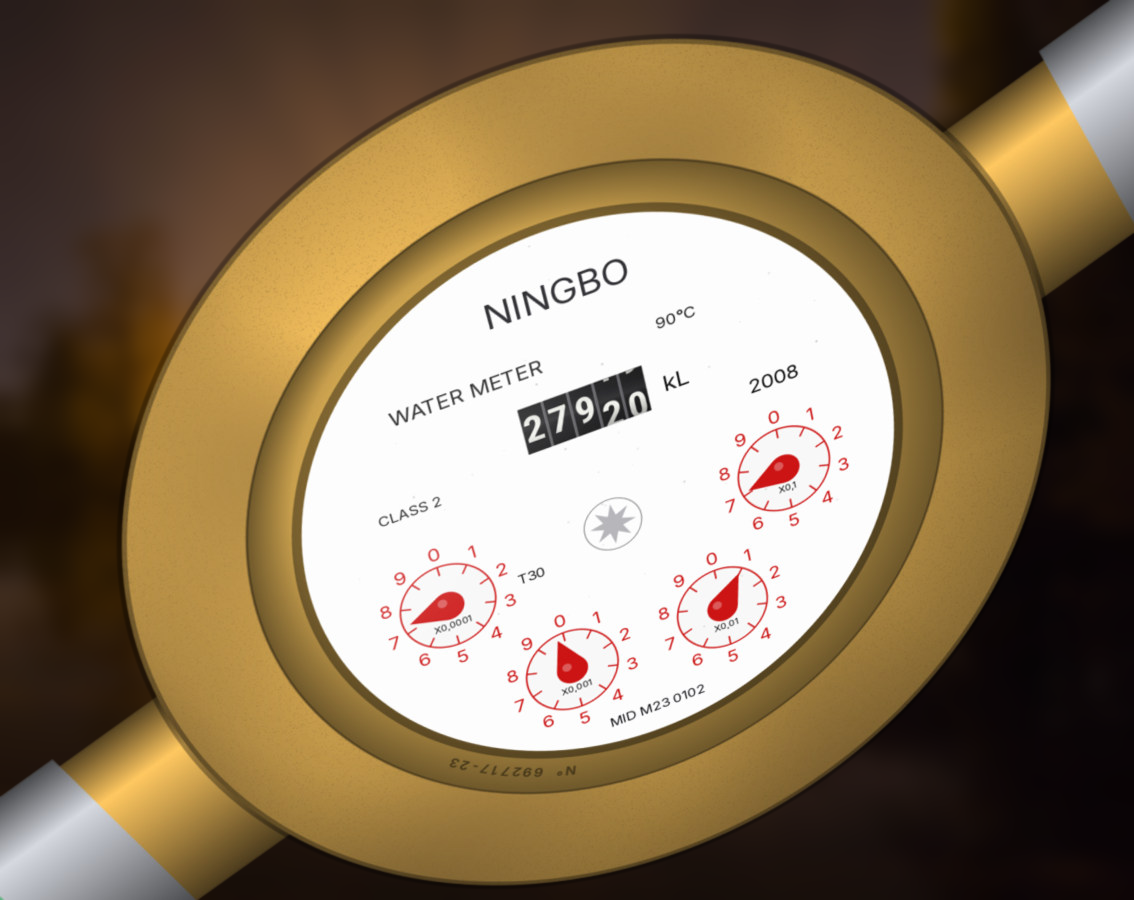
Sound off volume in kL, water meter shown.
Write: 27919.7097 kL
